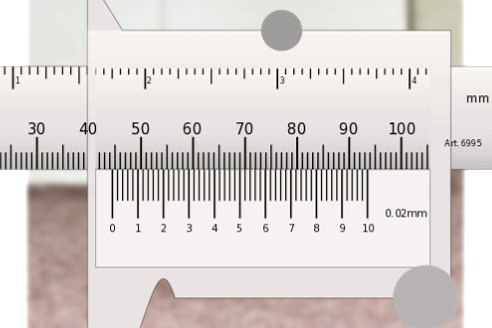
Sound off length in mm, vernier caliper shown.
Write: 44.5 mm
